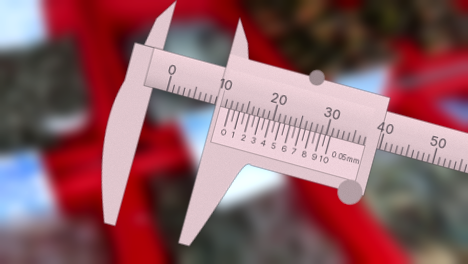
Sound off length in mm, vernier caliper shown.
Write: 11.8 mm
